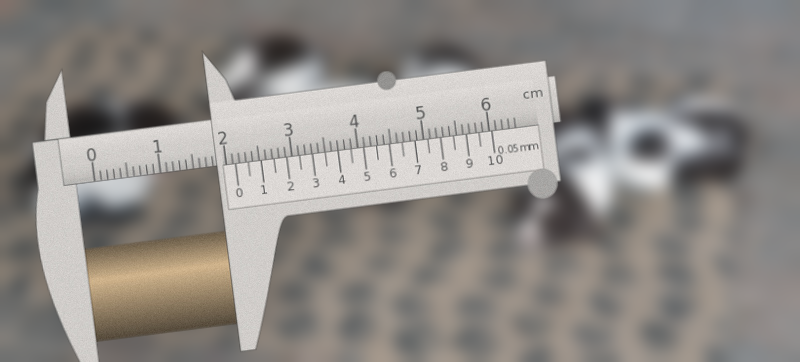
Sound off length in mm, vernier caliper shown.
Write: 21.4 mm
